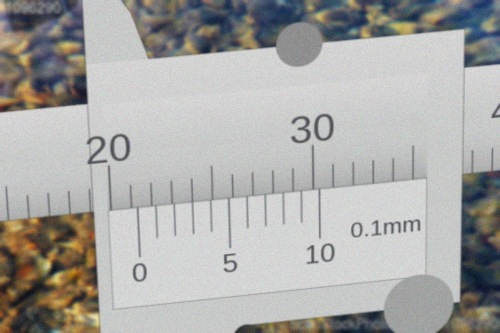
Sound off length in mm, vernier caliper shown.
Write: 21.3 mm
